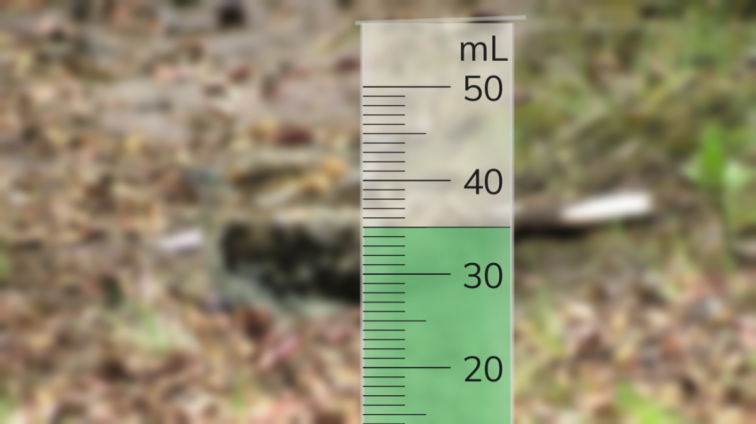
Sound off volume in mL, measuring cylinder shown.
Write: 35 mL
